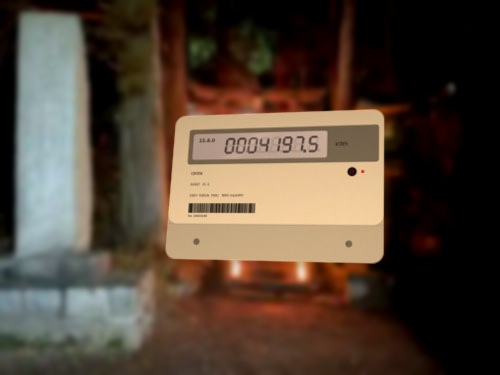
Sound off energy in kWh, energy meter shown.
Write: 4197.5 kWh
